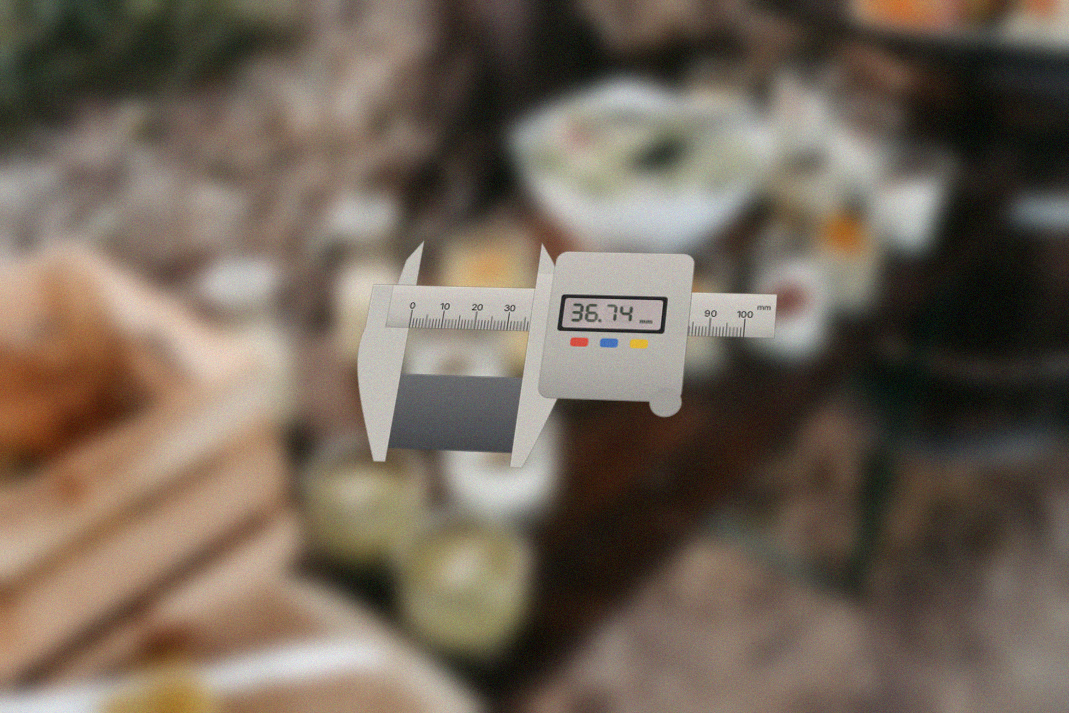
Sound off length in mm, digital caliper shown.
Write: 36.74 mm
